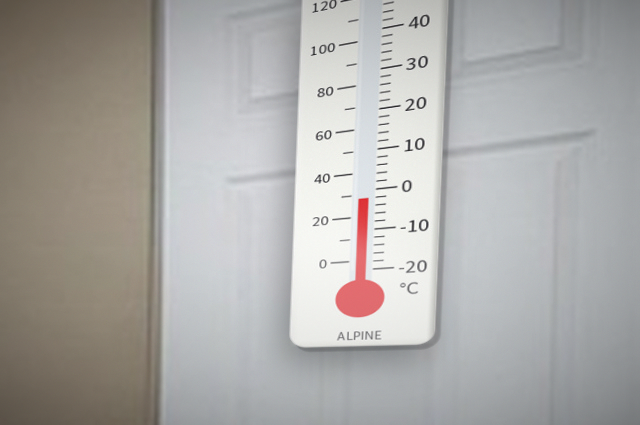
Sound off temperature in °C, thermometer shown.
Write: -2 °C
